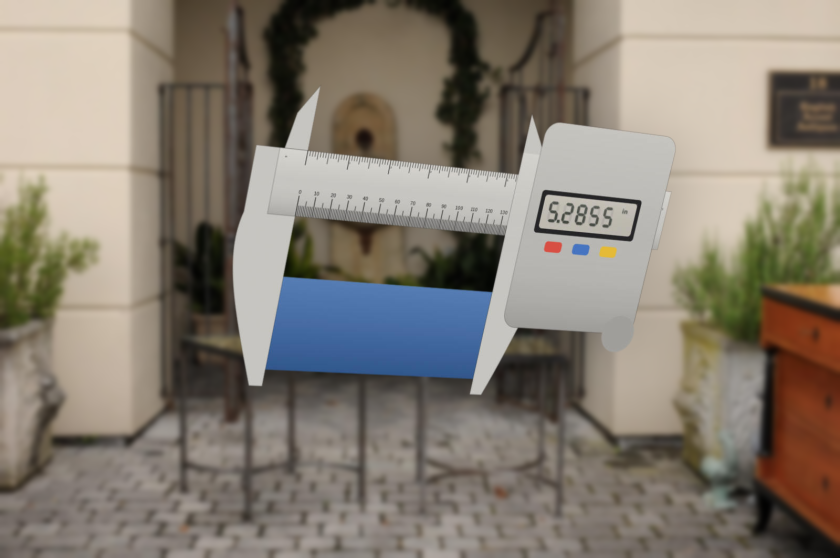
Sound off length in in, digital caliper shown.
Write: 5.2855 in
